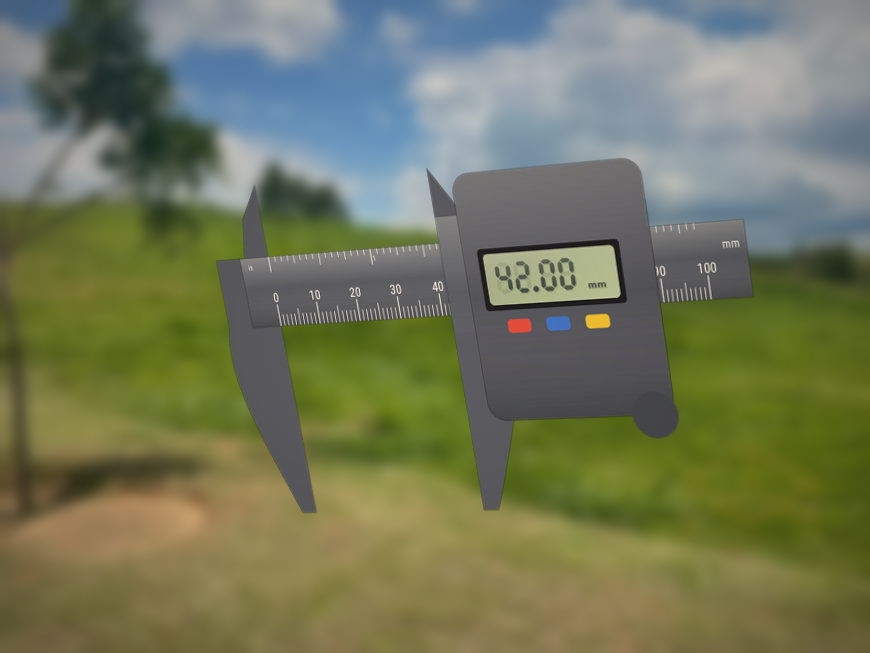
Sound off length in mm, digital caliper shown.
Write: 42.00 mm
